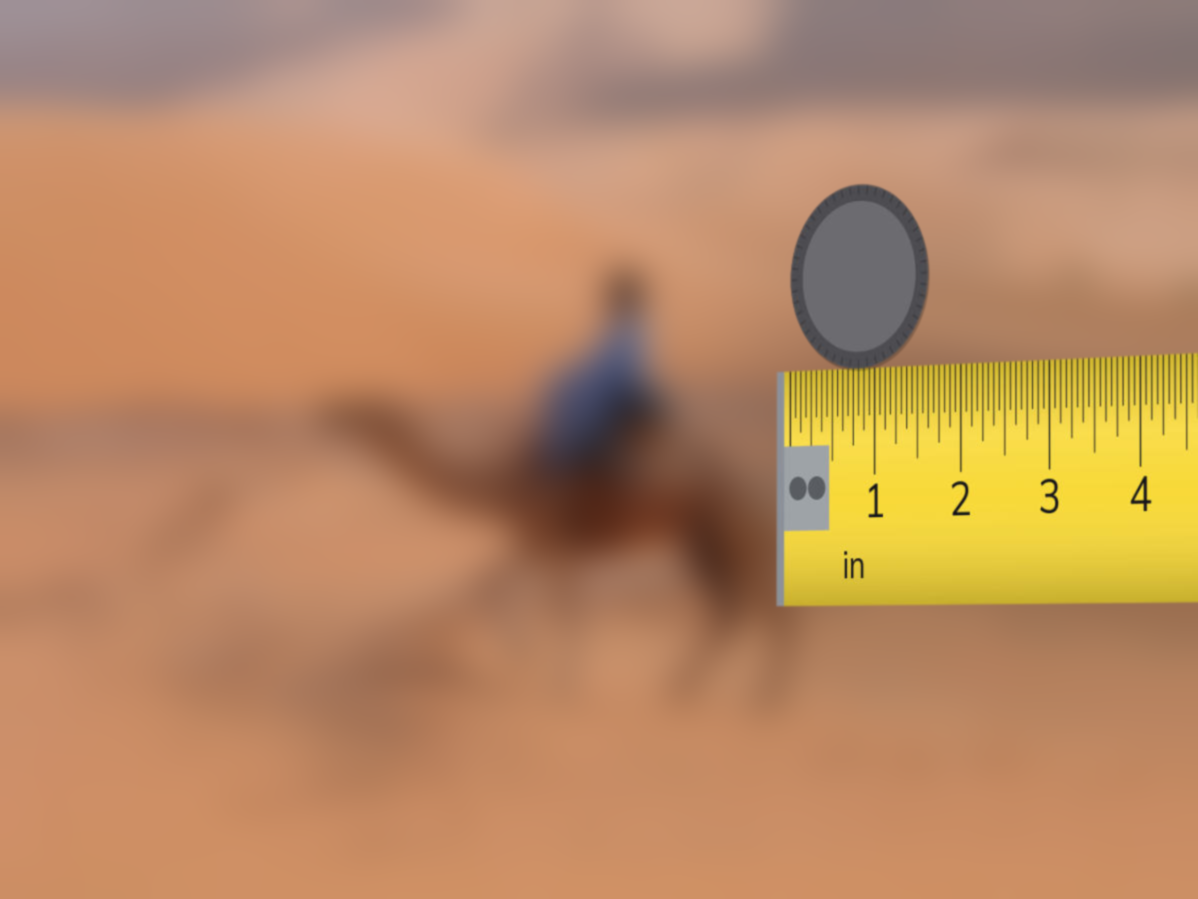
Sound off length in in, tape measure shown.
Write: 1.625 in
